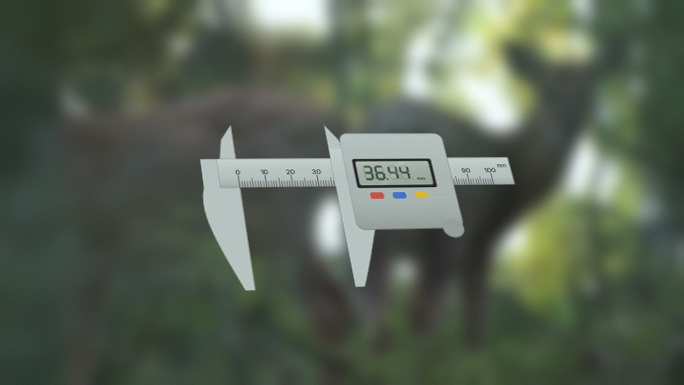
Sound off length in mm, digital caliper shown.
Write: 36.44 mm
